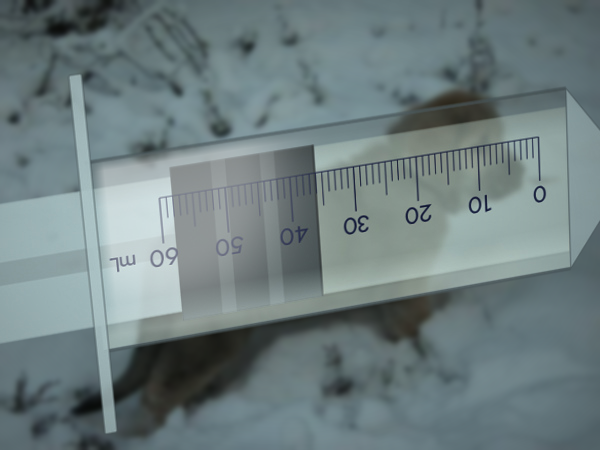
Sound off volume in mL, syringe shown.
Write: 36 mL
